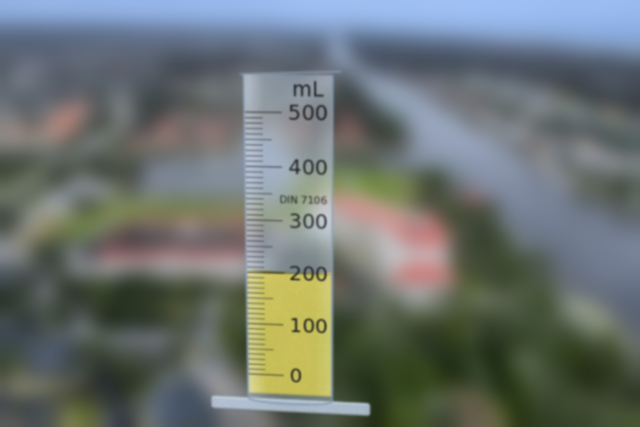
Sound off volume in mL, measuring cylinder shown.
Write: 200 mL
